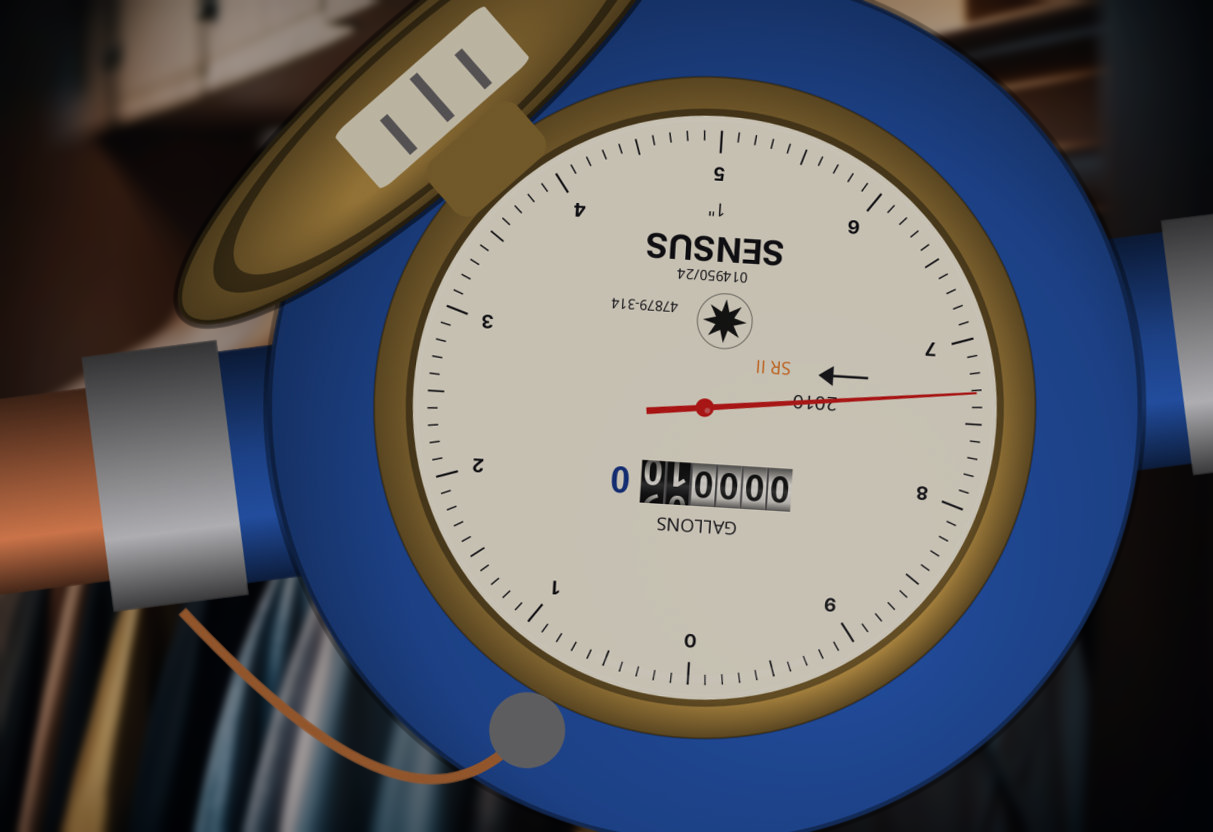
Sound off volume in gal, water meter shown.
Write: 97.3 gal
